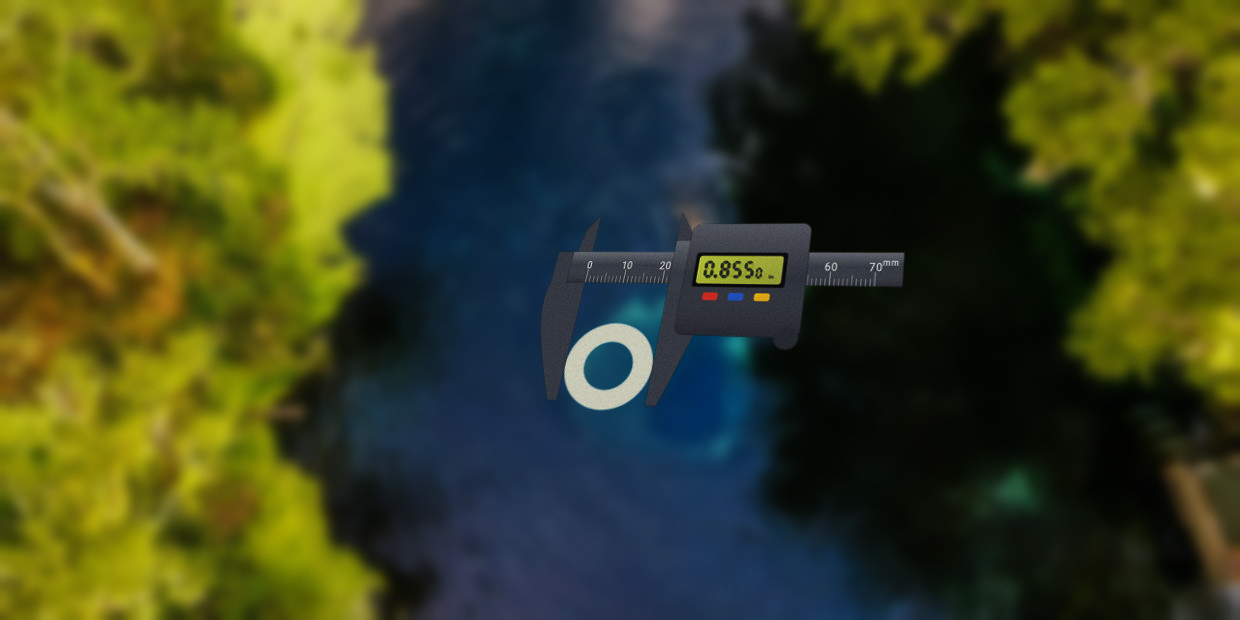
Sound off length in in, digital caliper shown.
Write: 0.8550 in
